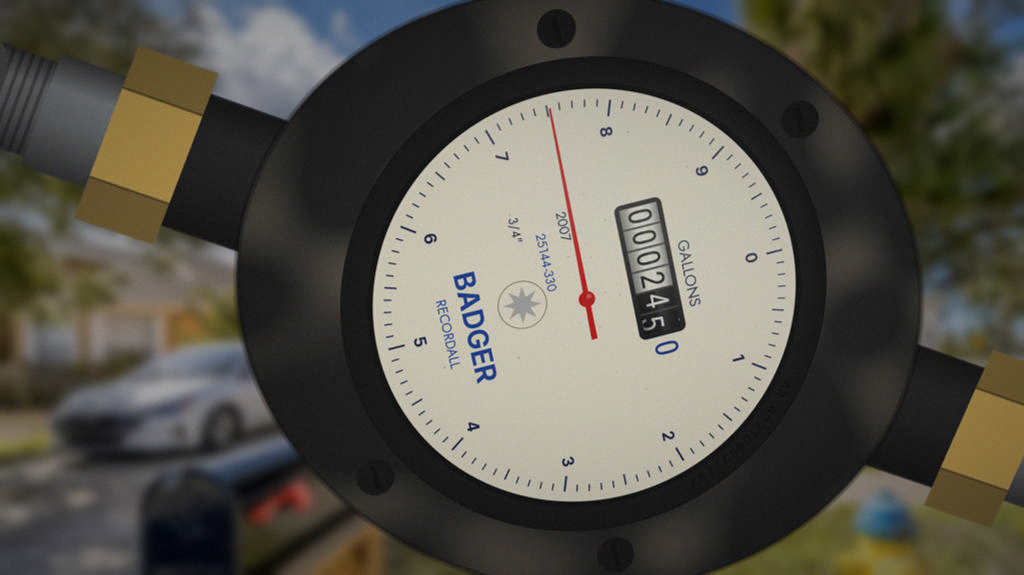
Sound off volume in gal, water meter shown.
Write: 2447.5 gal
